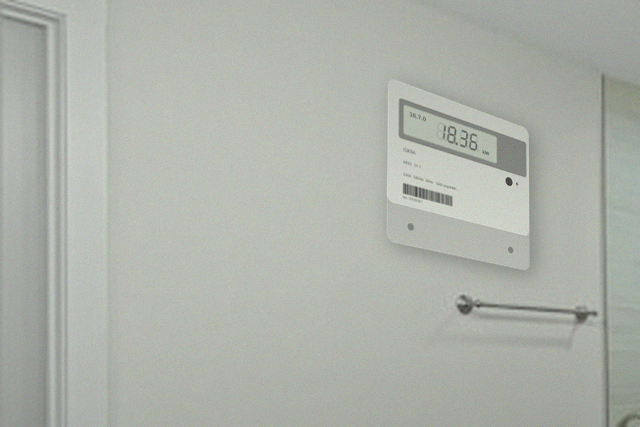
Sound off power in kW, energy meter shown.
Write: 18.36 kW
